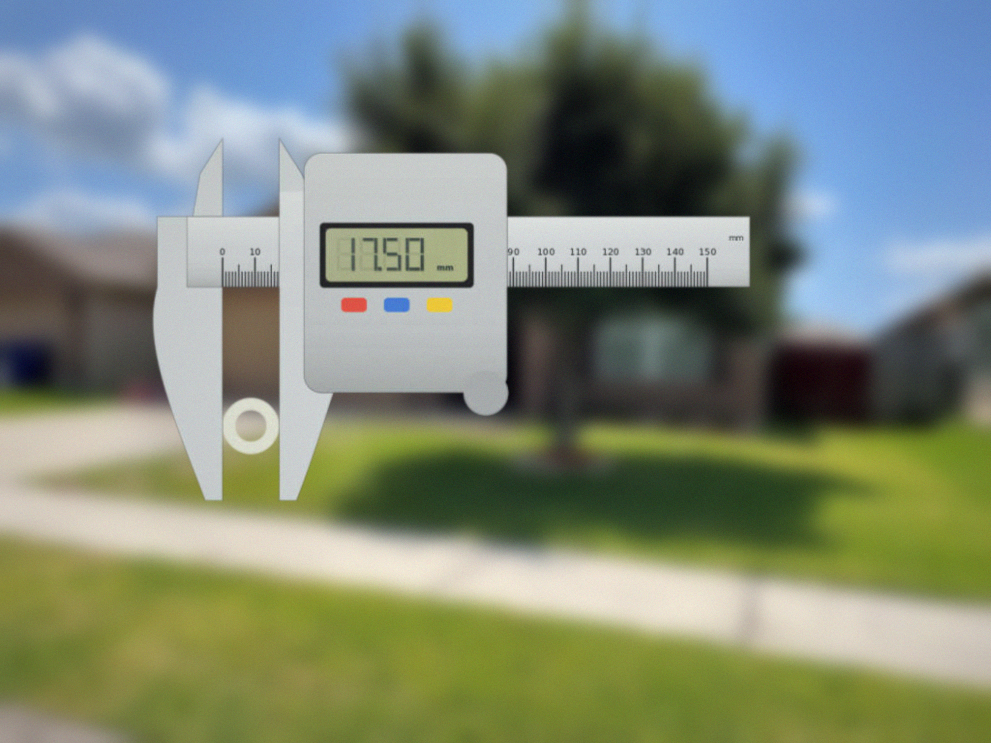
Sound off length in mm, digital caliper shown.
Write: 17.50 mm
